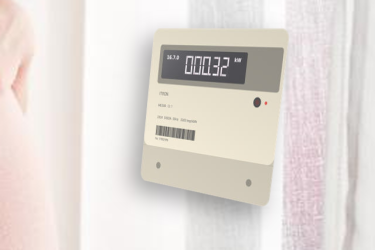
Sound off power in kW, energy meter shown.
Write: 0.32 kW
